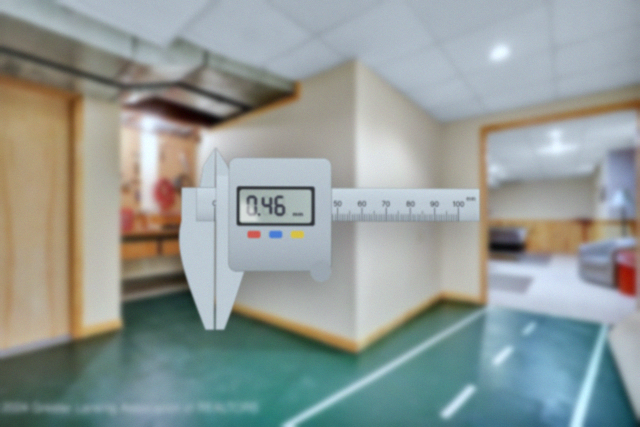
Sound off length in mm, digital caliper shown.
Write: 0.46 mm
